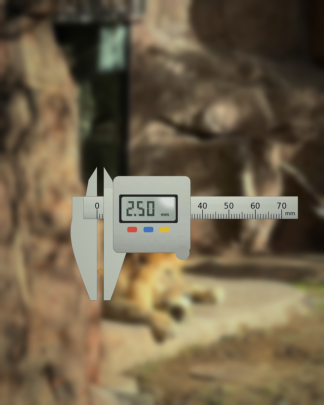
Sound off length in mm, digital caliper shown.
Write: 2.50 mm
